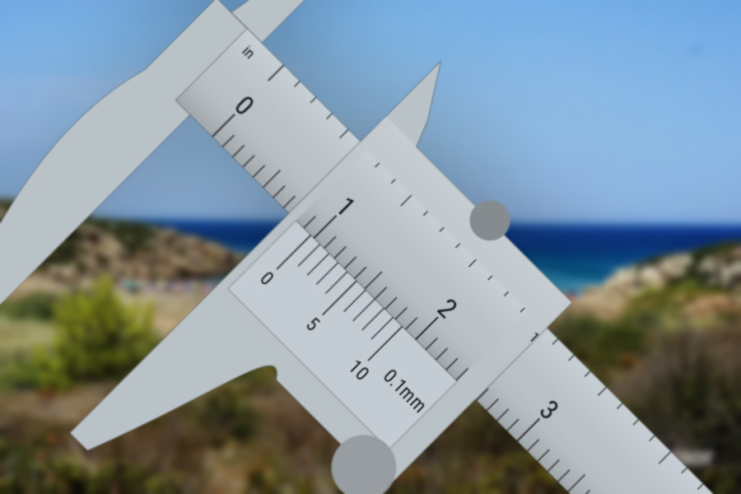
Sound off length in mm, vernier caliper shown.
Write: 9.7 mm
